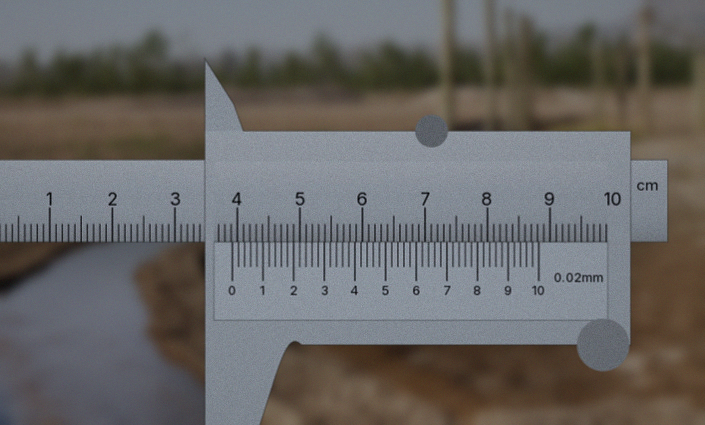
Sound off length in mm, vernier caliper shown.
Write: 39.2 mm
